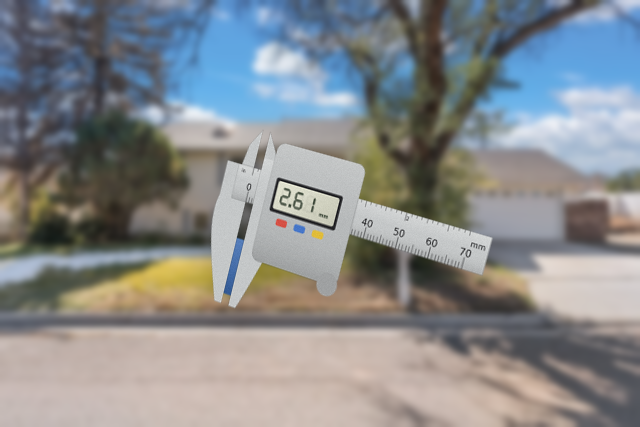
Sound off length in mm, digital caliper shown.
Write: 2.61 mm
